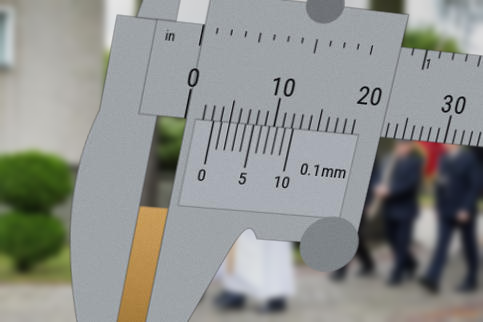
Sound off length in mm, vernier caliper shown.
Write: 3.2 mm
